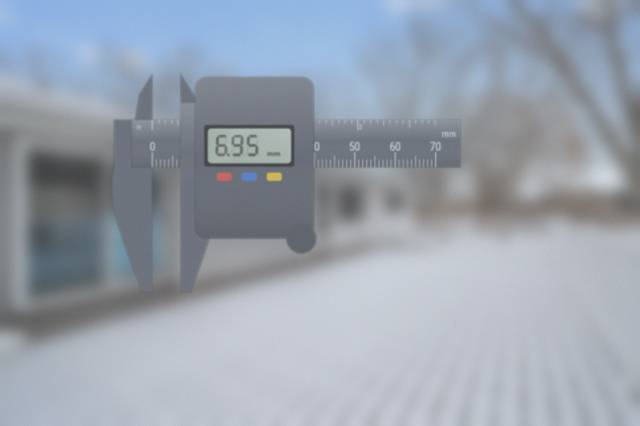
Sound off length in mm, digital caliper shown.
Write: 6.95 mm
